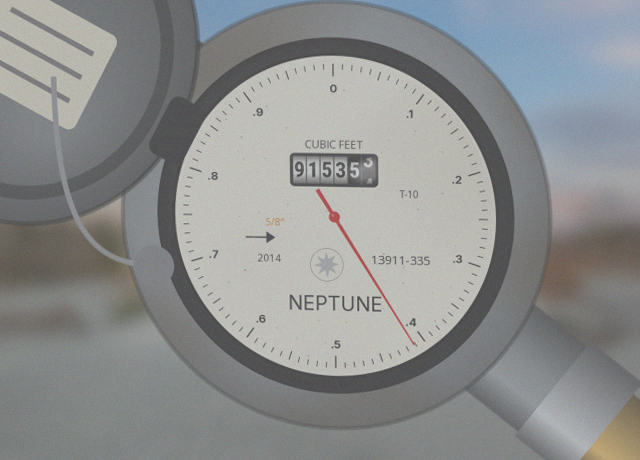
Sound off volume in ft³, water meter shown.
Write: 915353.41 ft³
